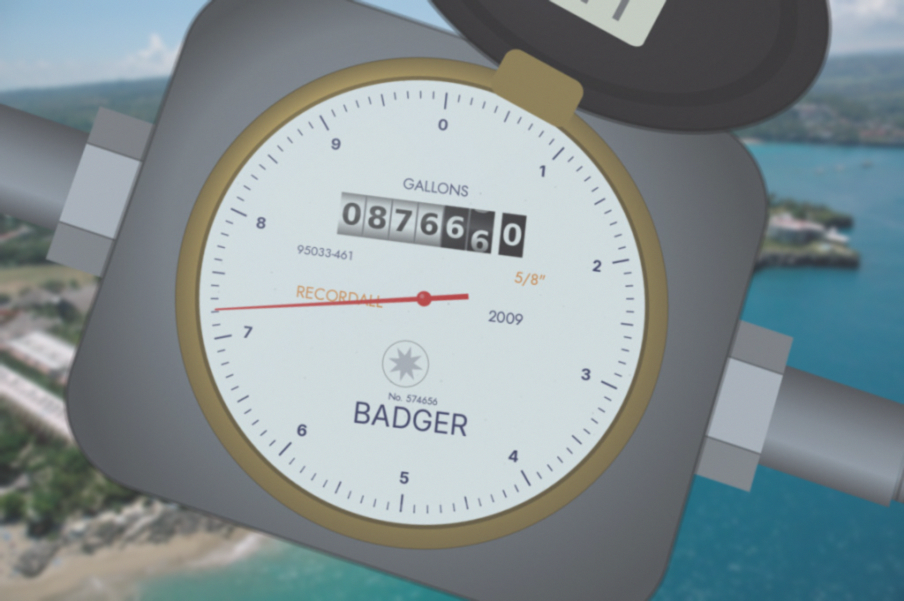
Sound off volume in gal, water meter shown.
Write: 876657.2 gal
